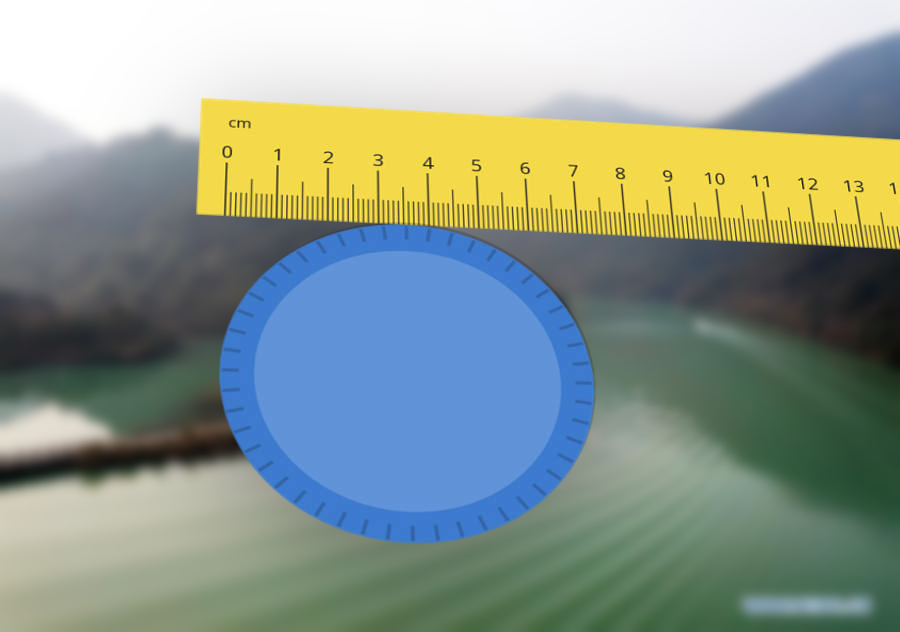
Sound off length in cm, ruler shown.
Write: 7.1 cm
